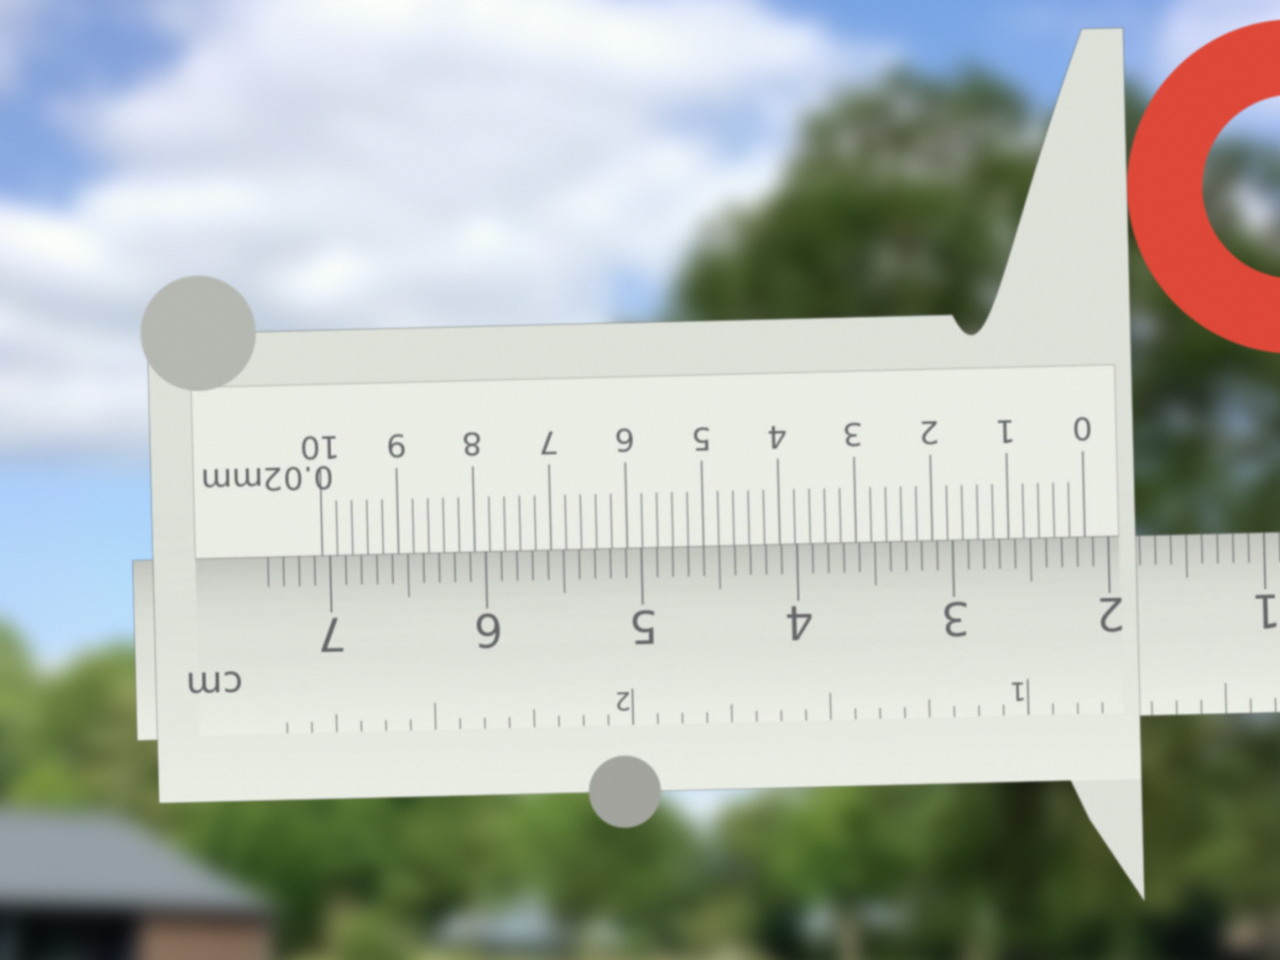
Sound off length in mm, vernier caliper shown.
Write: 21.5 mm
